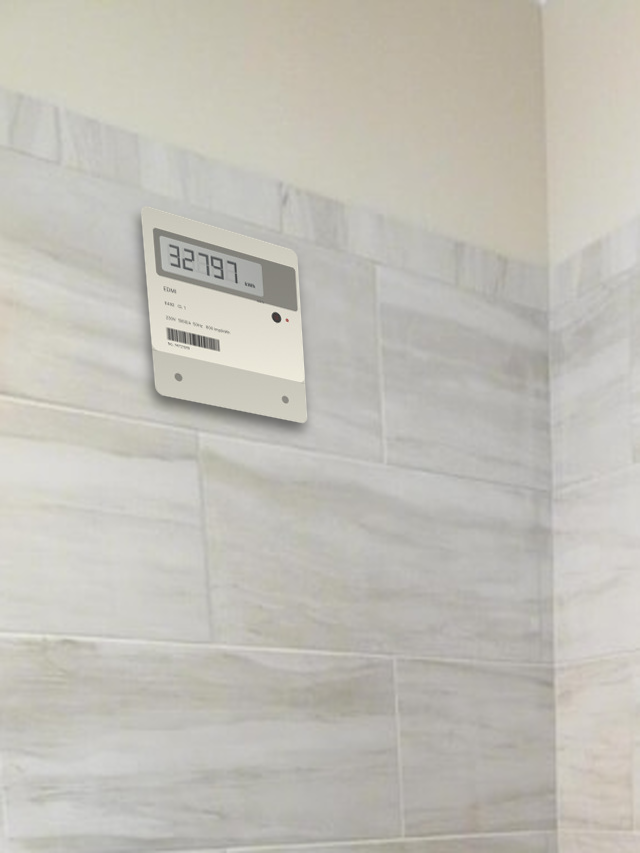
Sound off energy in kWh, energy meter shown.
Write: 32797 kWh
